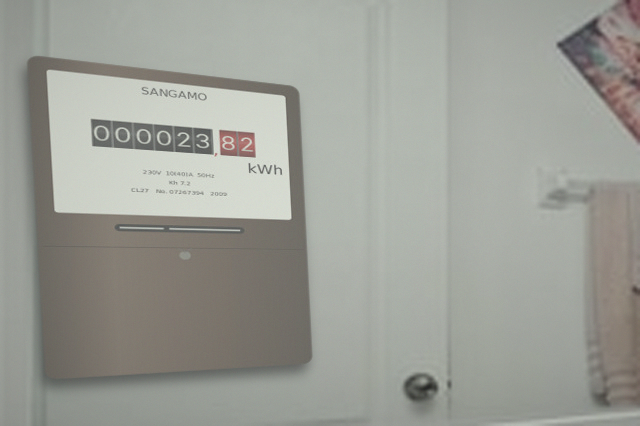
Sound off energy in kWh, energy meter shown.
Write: 23.82 kWh
